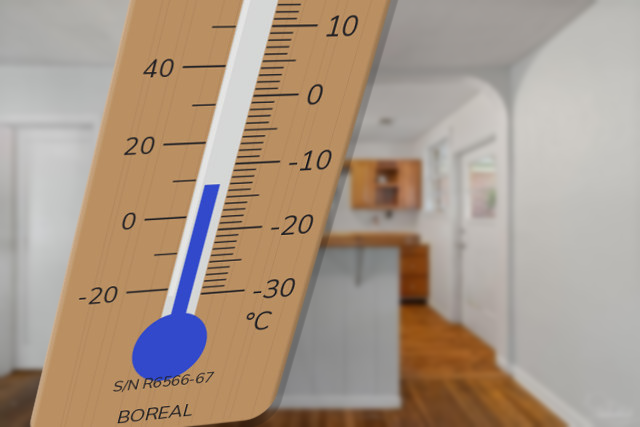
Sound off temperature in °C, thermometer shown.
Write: -13 °C
